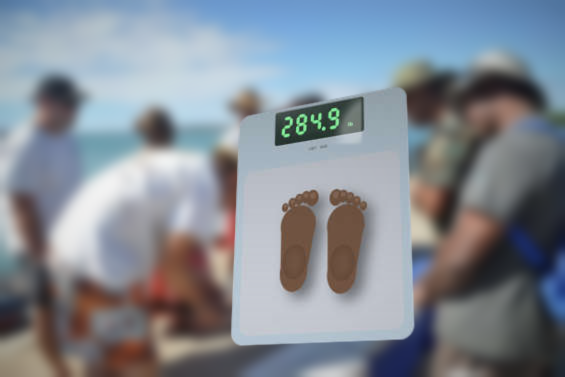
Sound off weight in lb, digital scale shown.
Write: 284.9 lb
